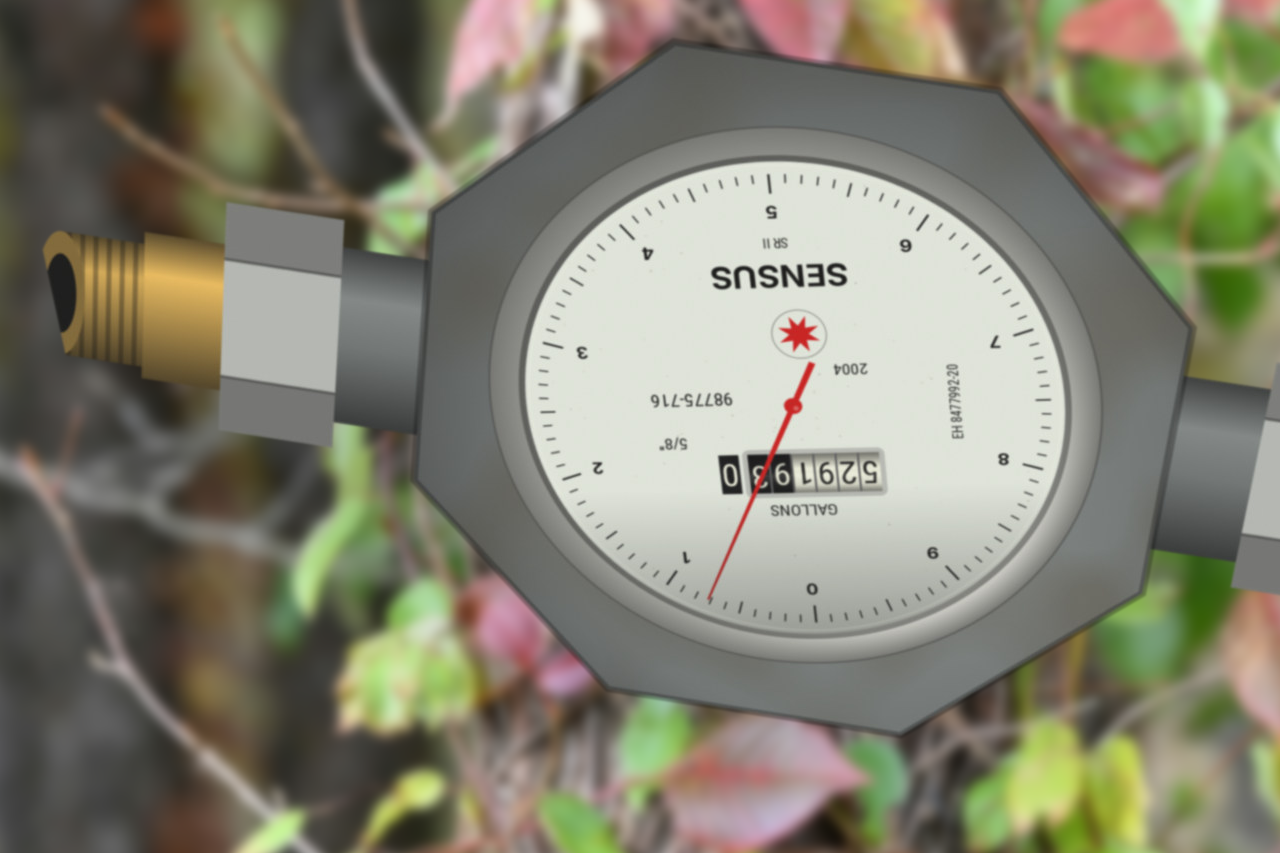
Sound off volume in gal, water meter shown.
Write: 5291930.7 gal
